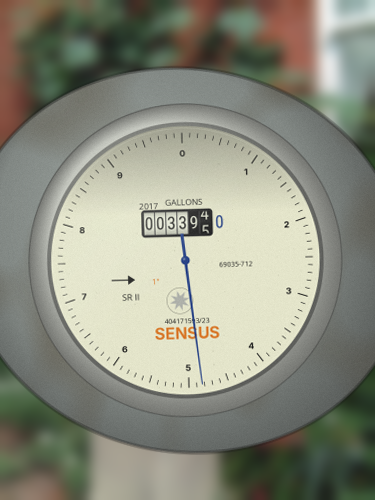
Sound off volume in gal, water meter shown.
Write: 33944.8 gal
